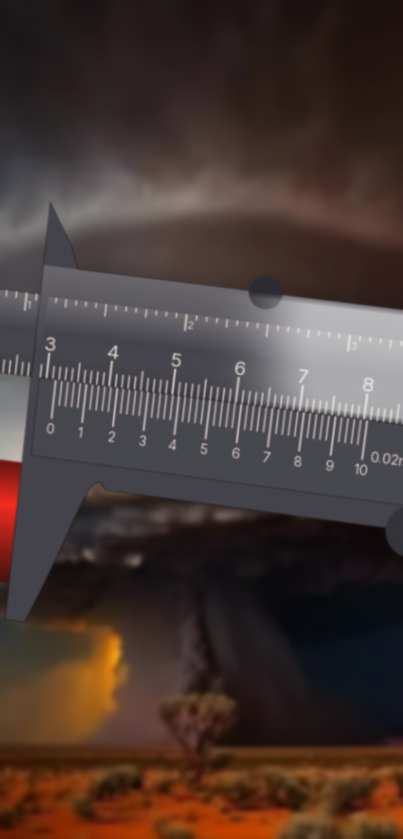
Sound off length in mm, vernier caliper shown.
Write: 31.5 mm
